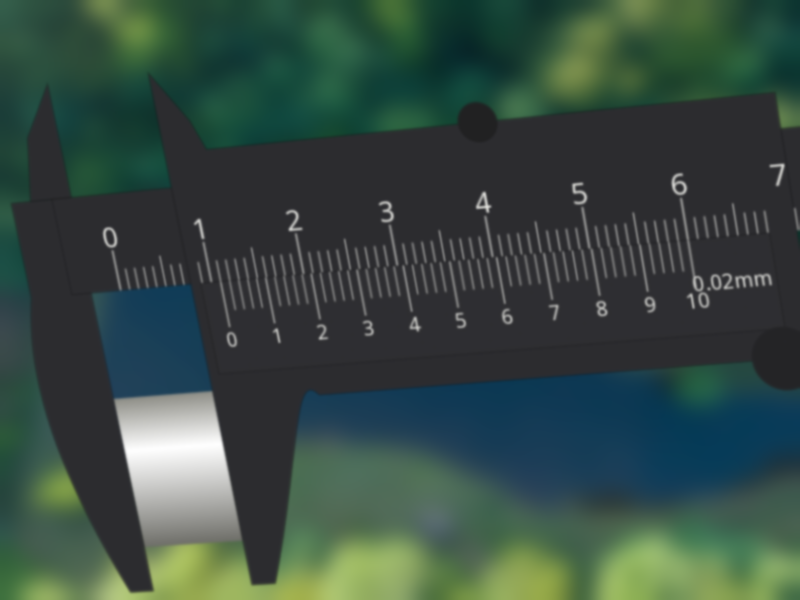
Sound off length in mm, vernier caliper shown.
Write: 11.0 mm
